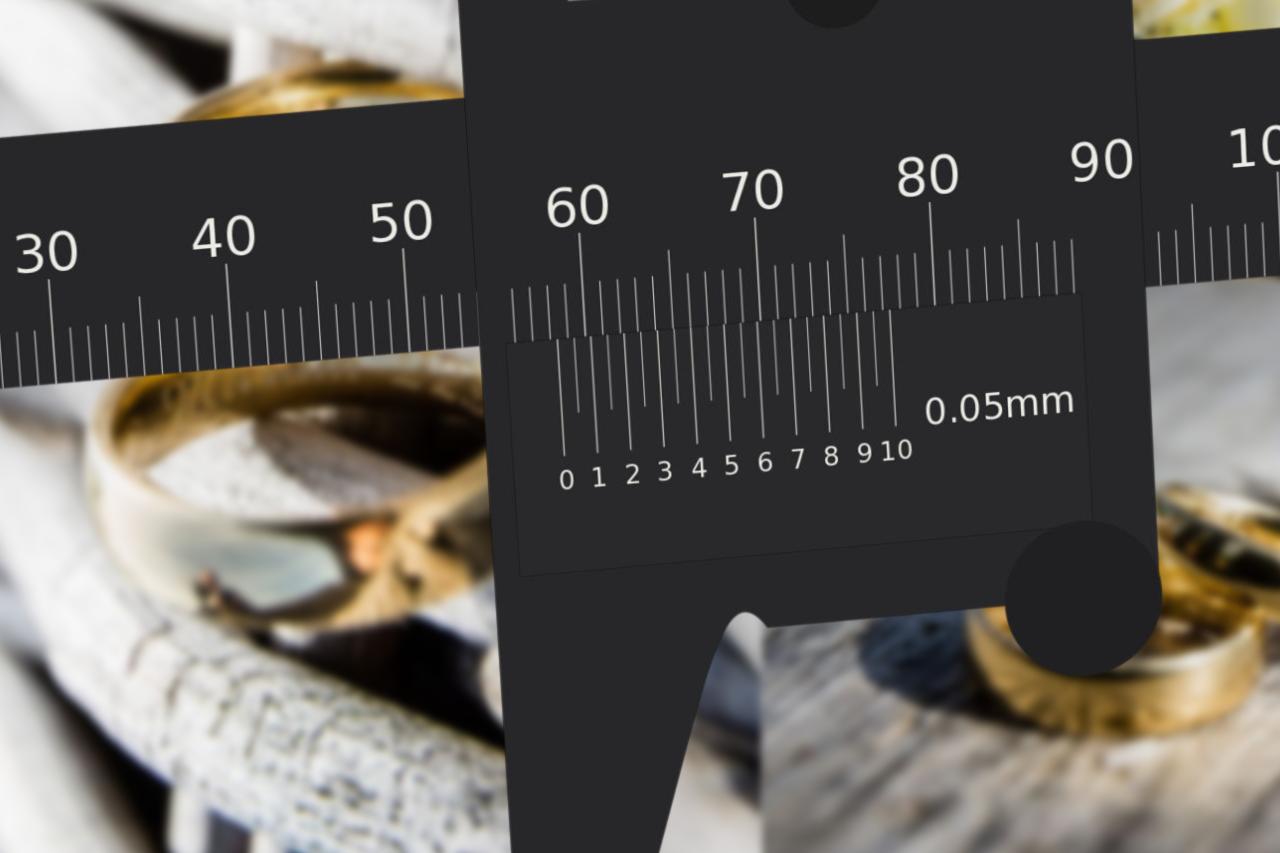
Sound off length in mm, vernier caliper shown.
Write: 58.4 mm
